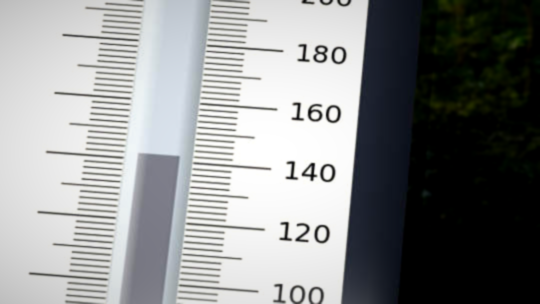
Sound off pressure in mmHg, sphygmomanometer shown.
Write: 142 mmHg
